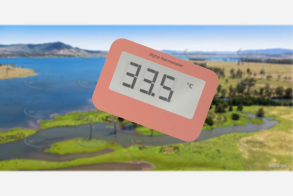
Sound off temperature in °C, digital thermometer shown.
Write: 33.5 °C
